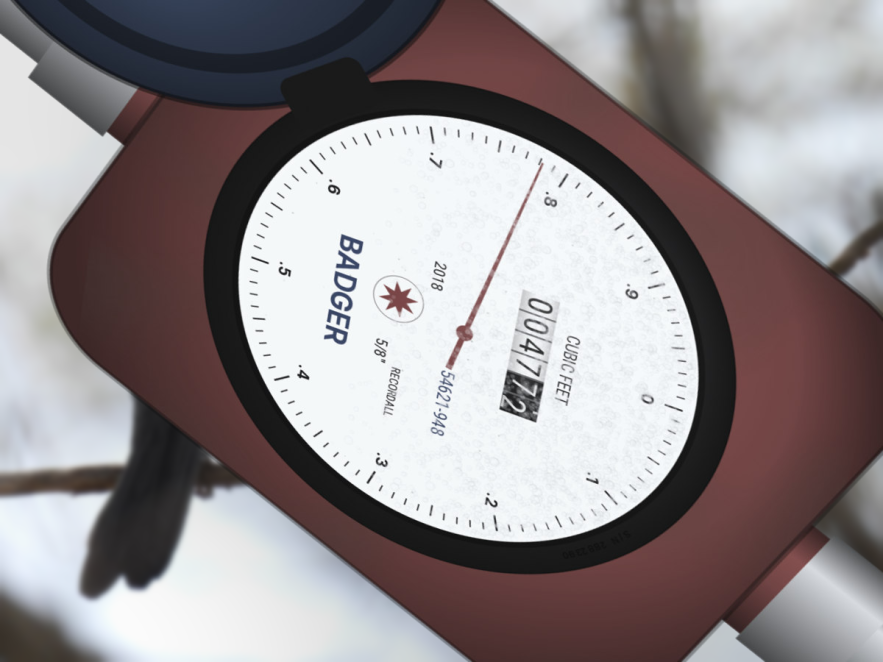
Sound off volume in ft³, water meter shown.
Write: 4771.78 ft³
